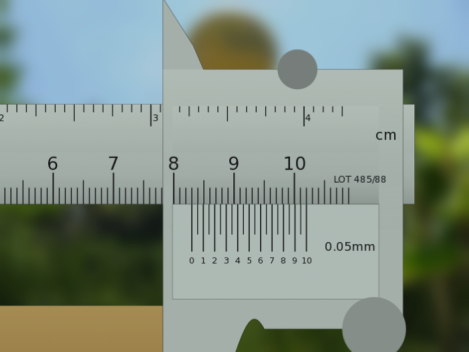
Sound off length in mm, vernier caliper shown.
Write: 83.0 mm
